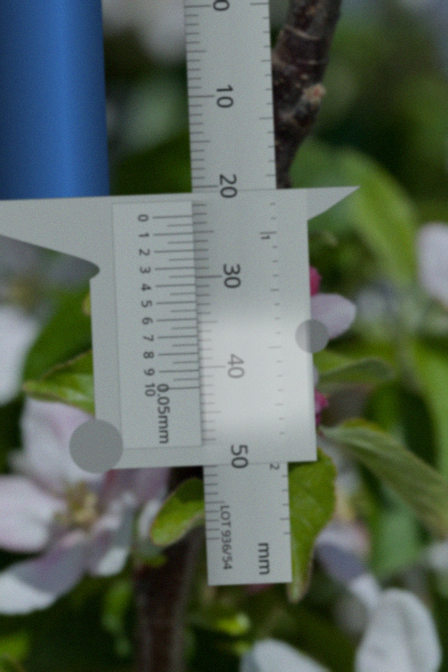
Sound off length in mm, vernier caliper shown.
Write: 23.2 mm
